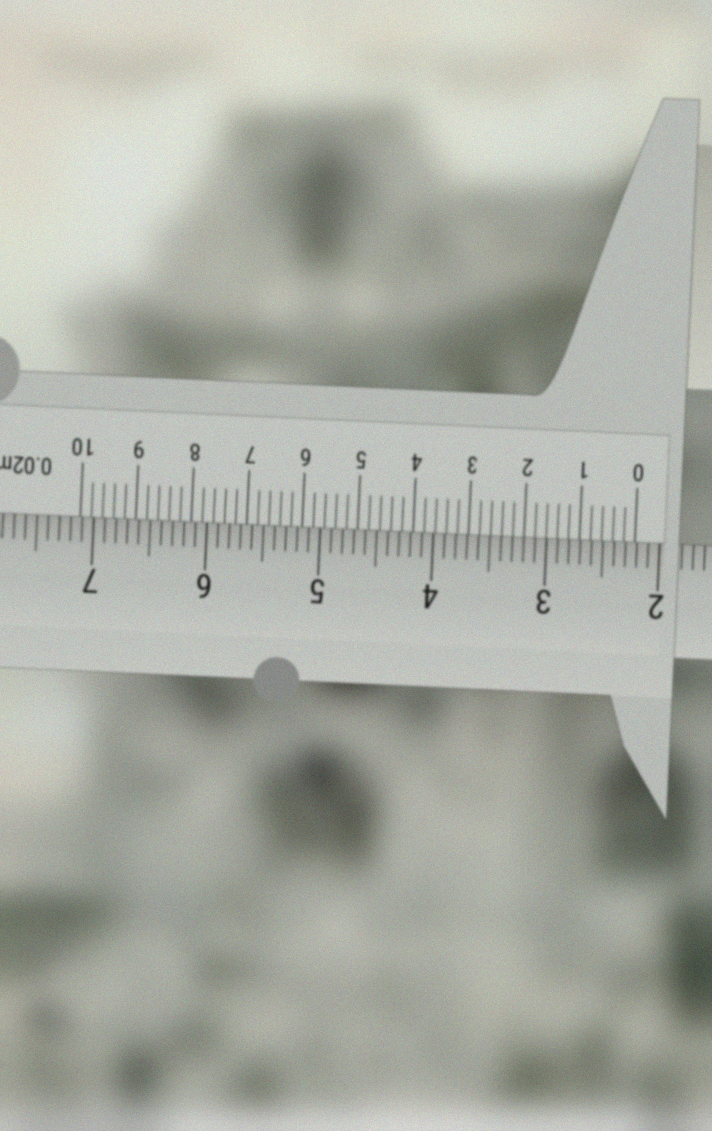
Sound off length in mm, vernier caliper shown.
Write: 22.2 mm
